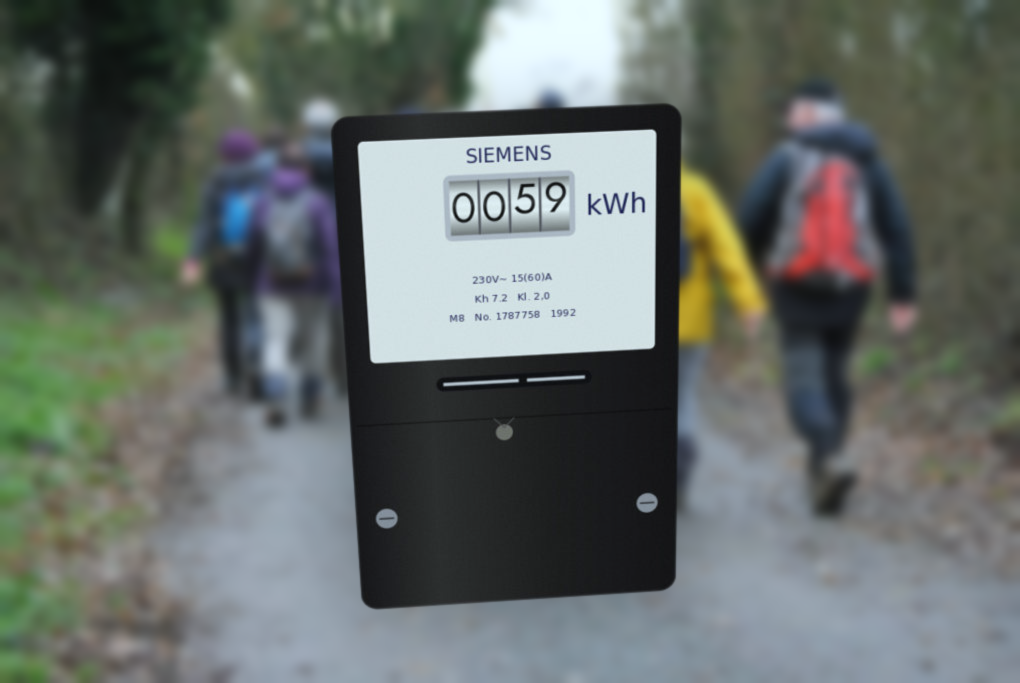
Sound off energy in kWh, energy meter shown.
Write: 59 kWh
